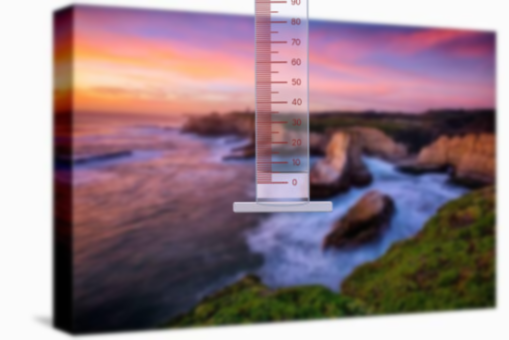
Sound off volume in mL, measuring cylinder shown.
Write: 5 mL
